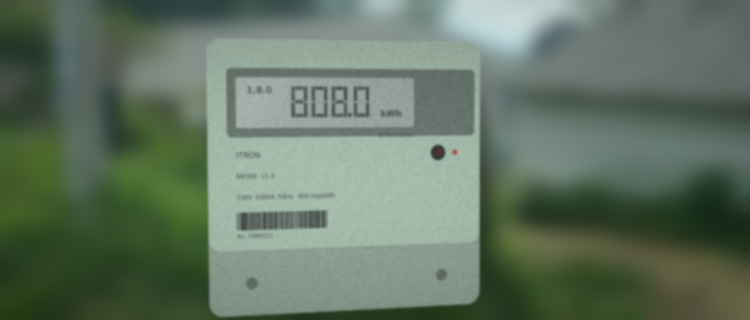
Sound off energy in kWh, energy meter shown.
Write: 808.0 kWh
